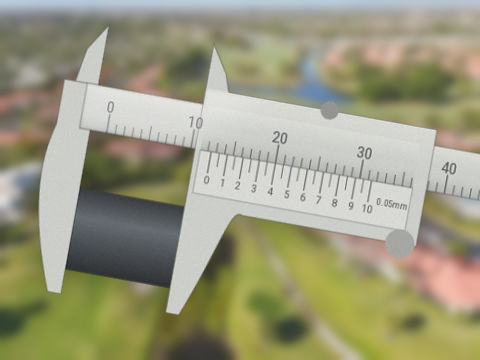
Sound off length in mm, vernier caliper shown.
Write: 12.4 mm
